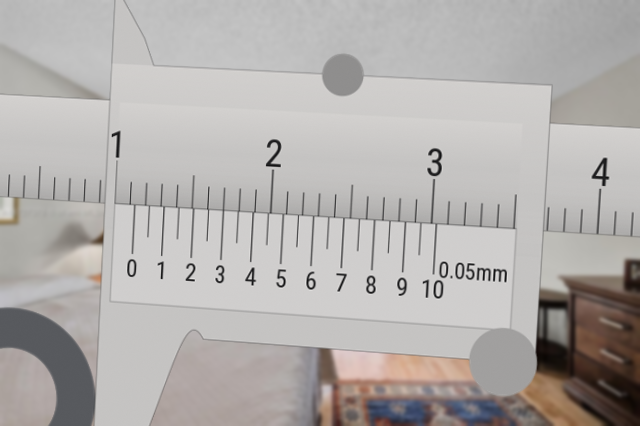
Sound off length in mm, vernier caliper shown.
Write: 11.3 mm
